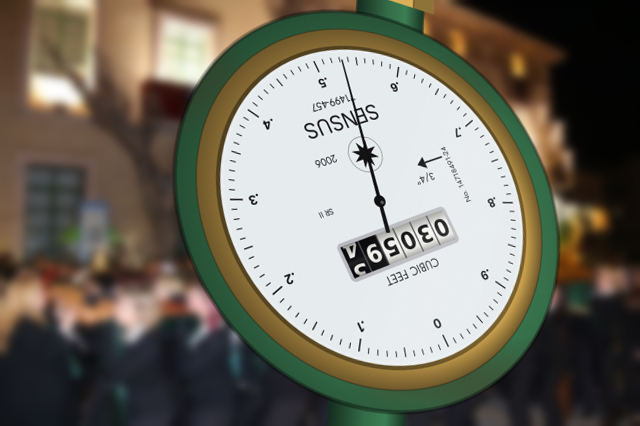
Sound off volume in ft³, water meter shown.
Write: 30593.53 ft³
